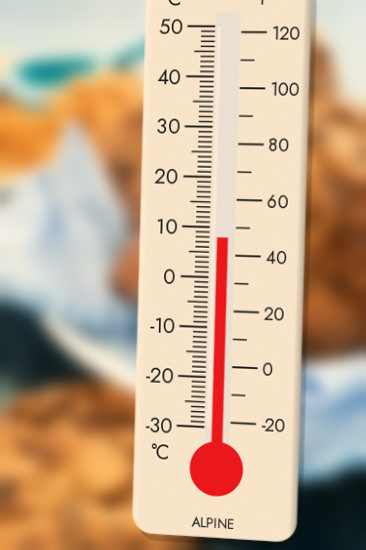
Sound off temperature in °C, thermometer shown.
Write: 8 °C
